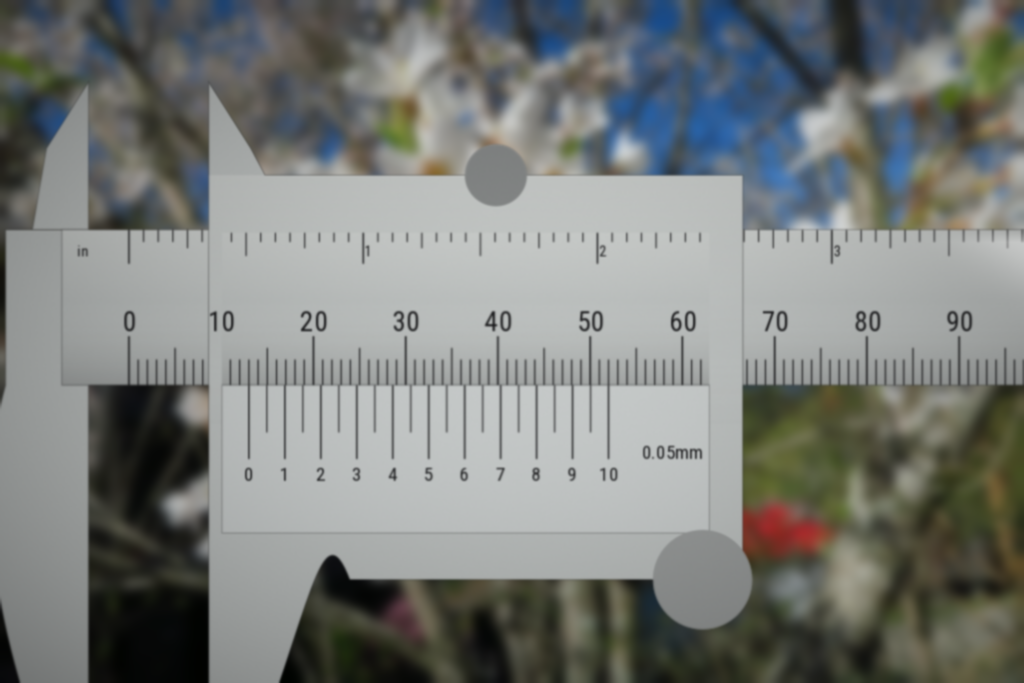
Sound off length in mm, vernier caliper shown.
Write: 13.0 mm
